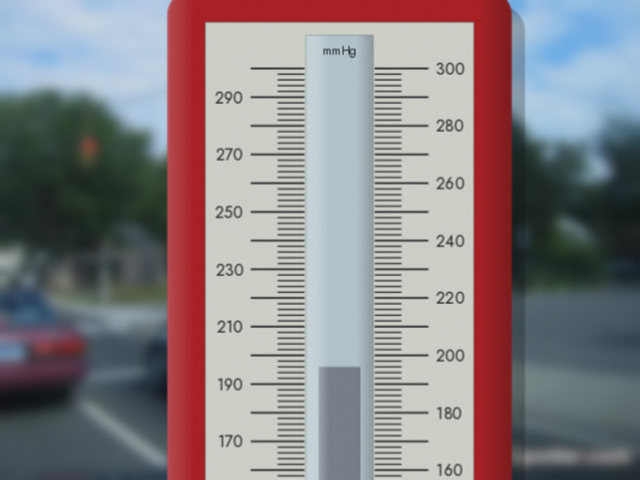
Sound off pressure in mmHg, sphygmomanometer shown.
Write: 196 mmHg
